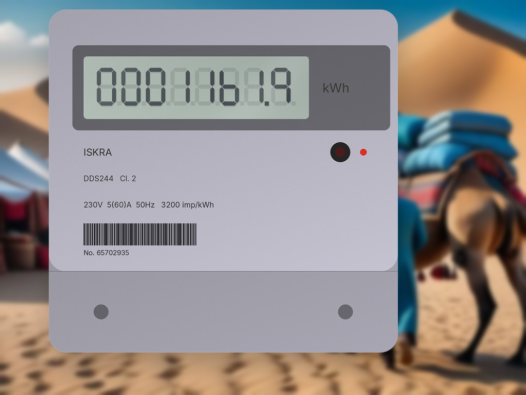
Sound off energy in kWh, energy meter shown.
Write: 1161.9 kWh
